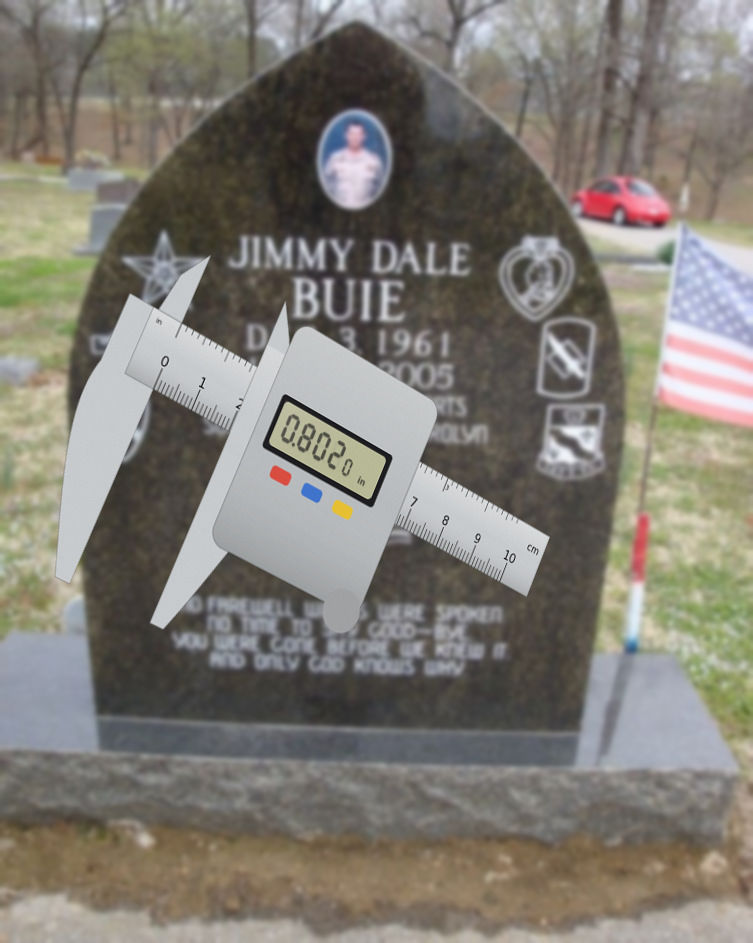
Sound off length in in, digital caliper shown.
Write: 0.8020 in
